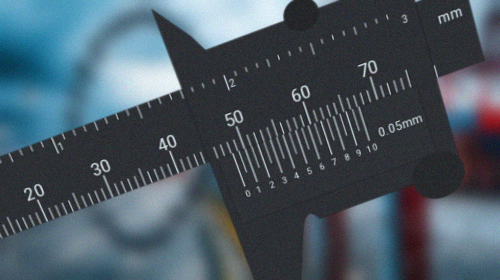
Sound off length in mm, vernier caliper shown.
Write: 48.2 mm
